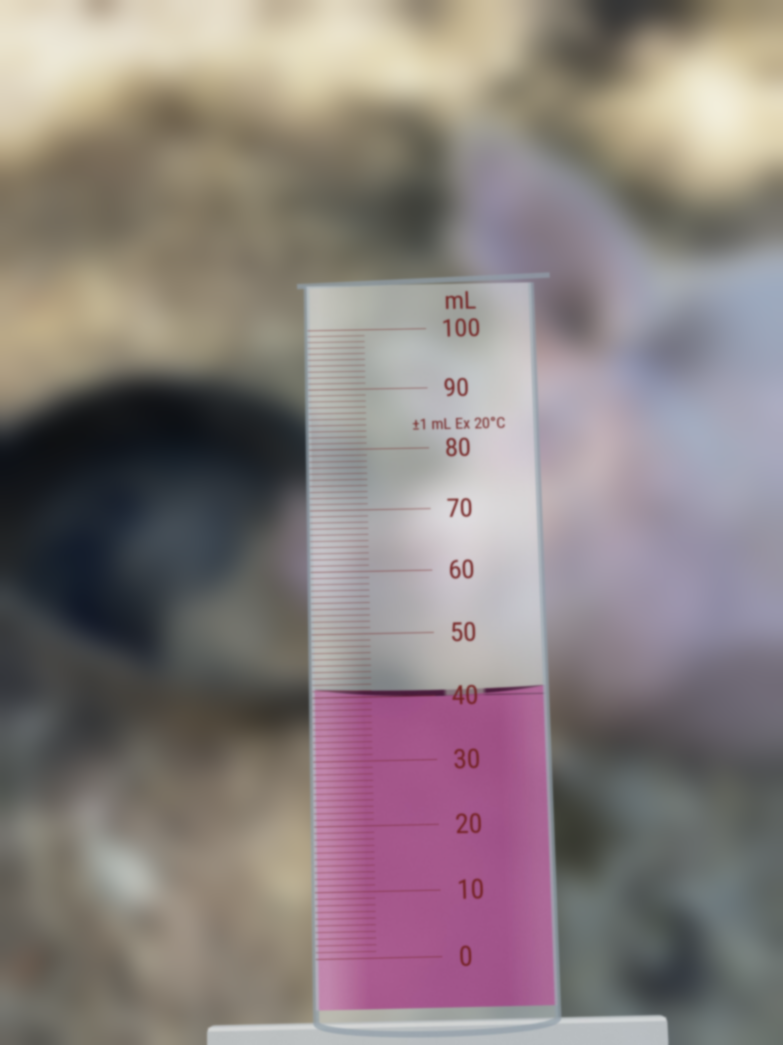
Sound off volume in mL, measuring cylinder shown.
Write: 40 mL
